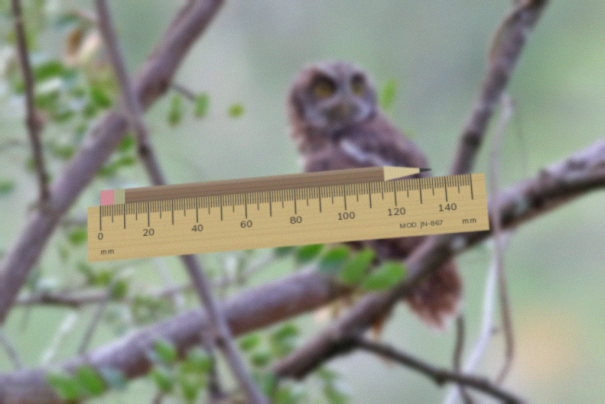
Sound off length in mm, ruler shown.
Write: 135 mm
